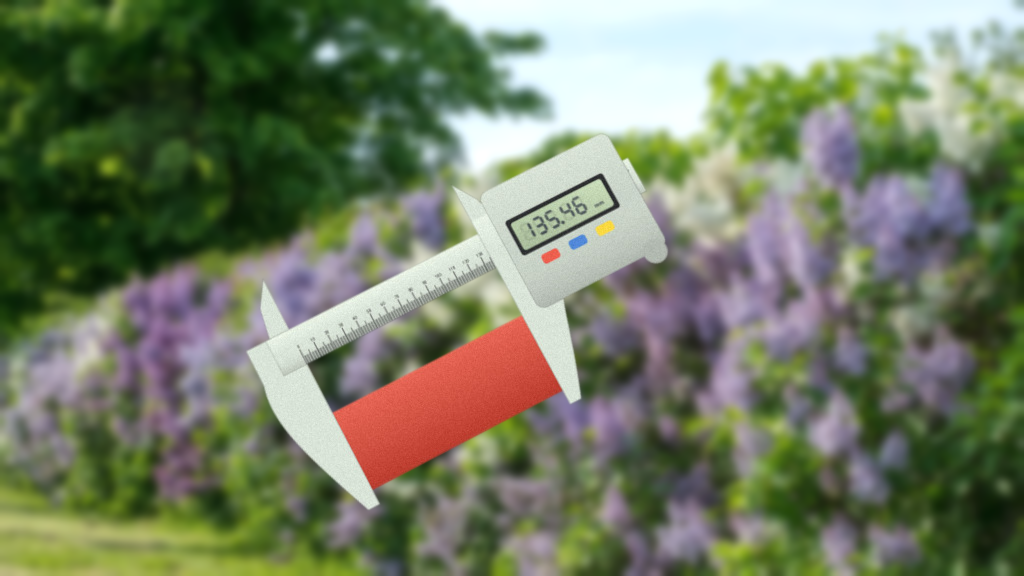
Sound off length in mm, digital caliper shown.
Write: 135.46 mm
